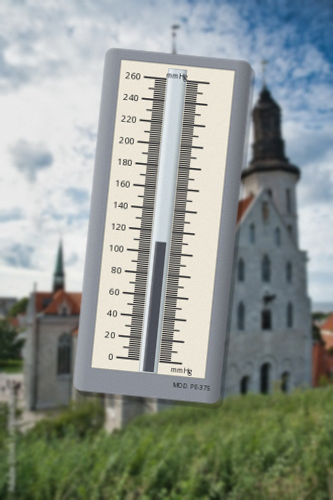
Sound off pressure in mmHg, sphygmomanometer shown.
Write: 110 mmHg
